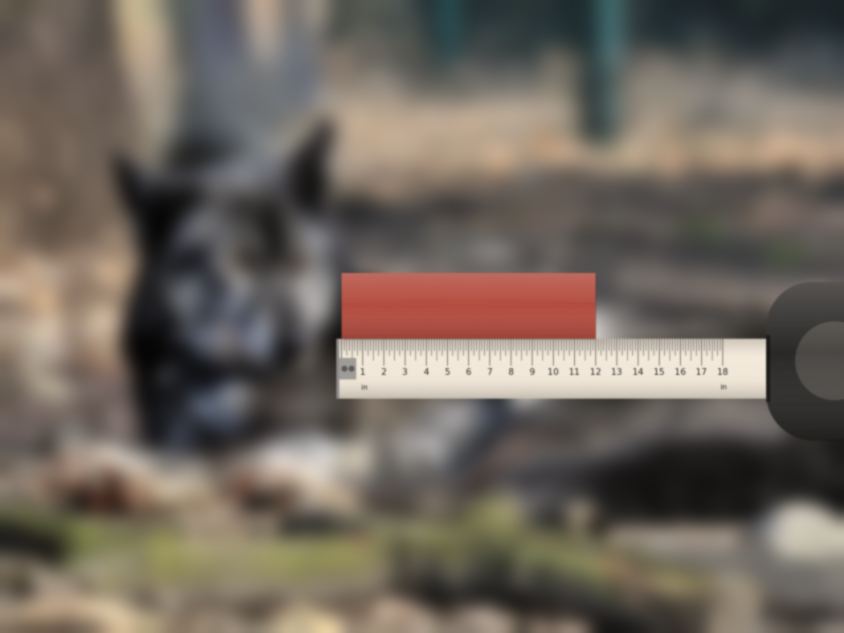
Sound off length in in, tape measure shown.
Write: 12 in
